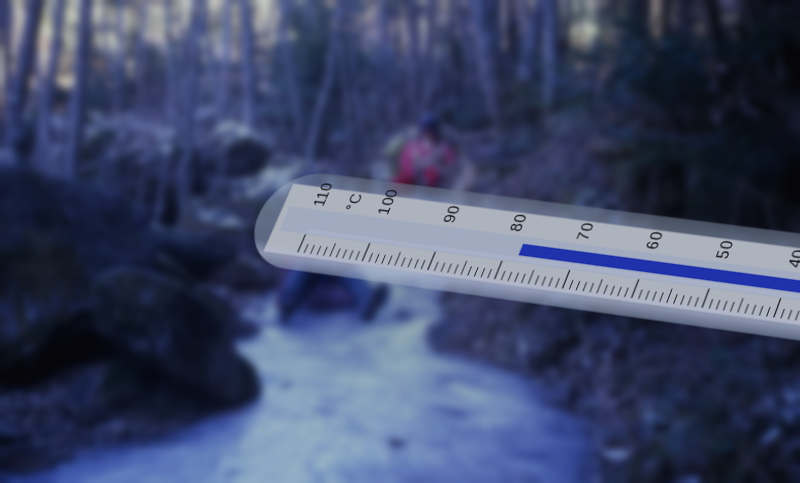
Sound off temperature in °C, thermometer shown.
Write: 78 °C
